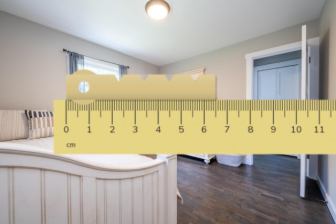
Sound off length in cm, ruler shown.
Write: 6.5 cm
